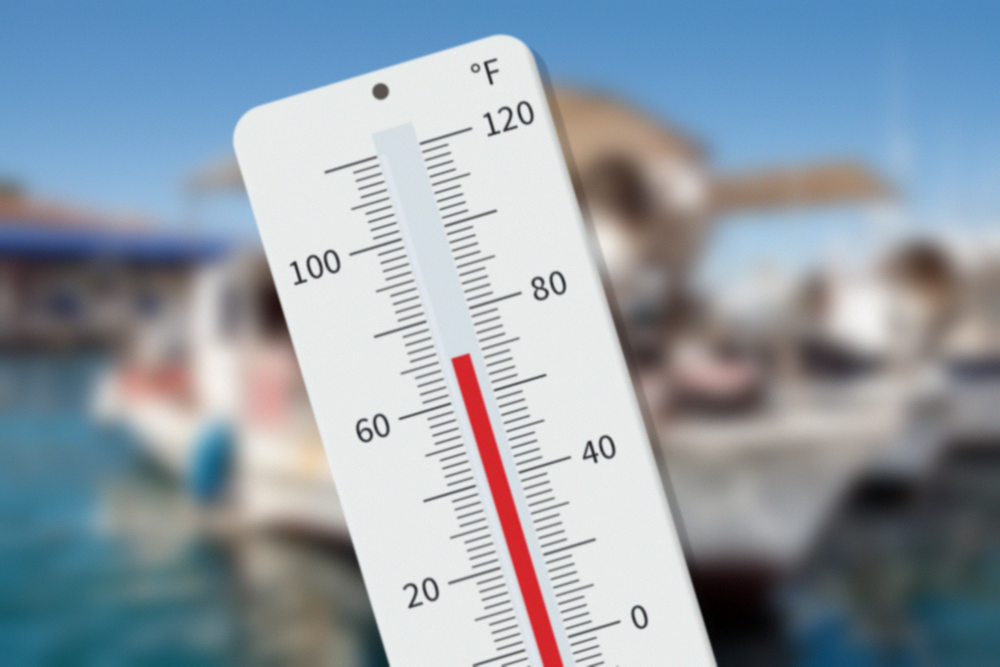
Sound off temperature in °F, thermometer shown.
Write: 70 °F
